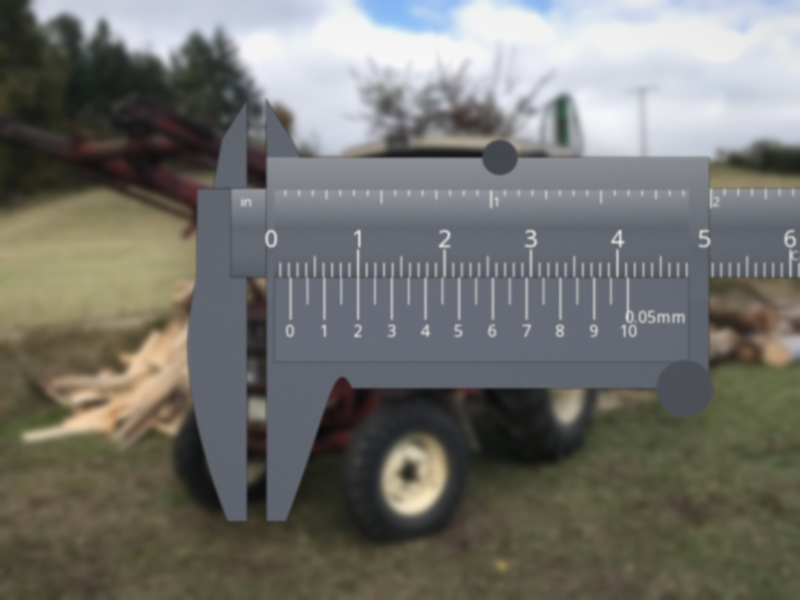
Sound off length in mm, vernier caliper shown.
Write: 2.2 mm
